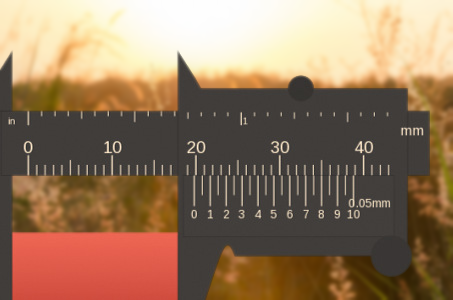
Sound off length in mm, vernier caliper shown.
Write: 19.8 mm
